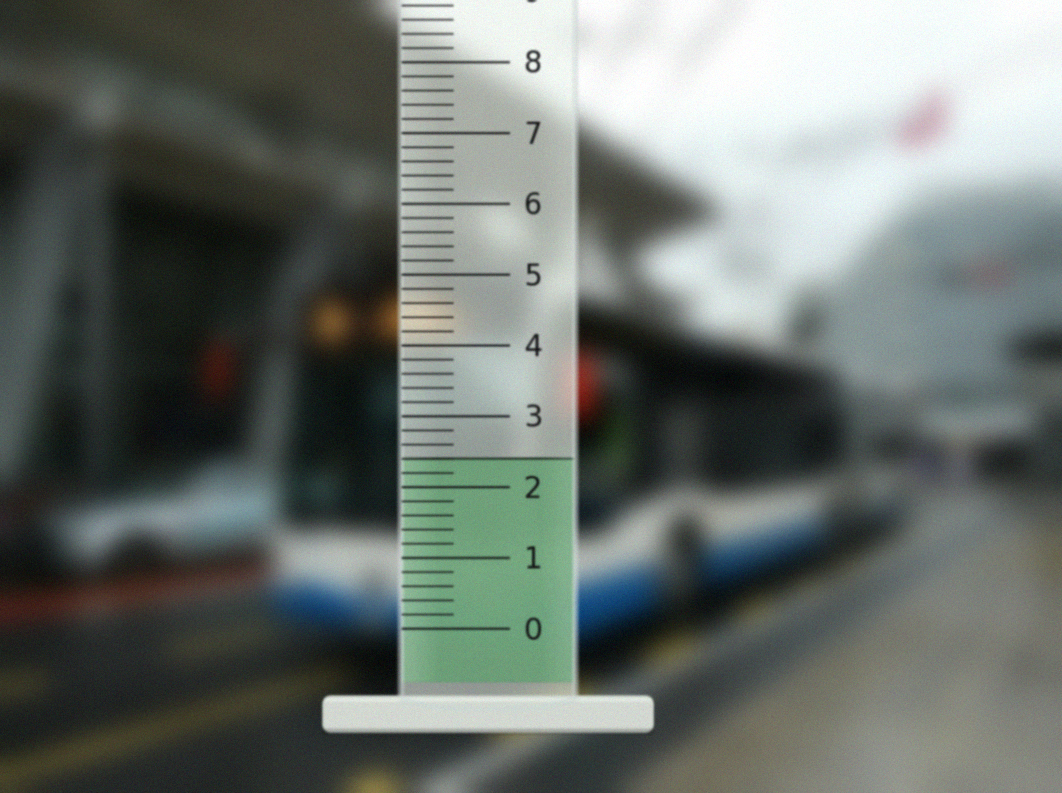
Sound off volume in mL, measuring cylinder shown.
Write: 2.4 mL
